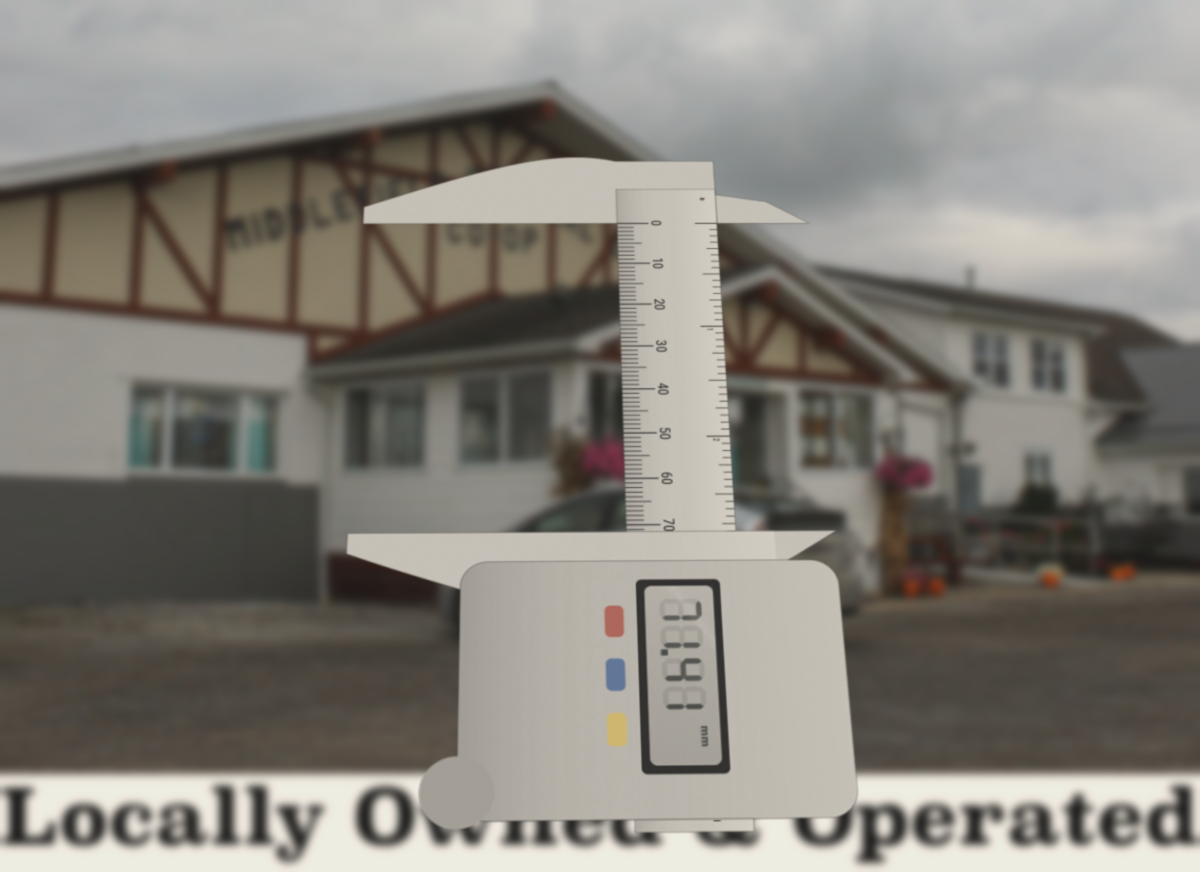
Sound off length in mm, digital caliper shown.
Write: 71.41 mm
